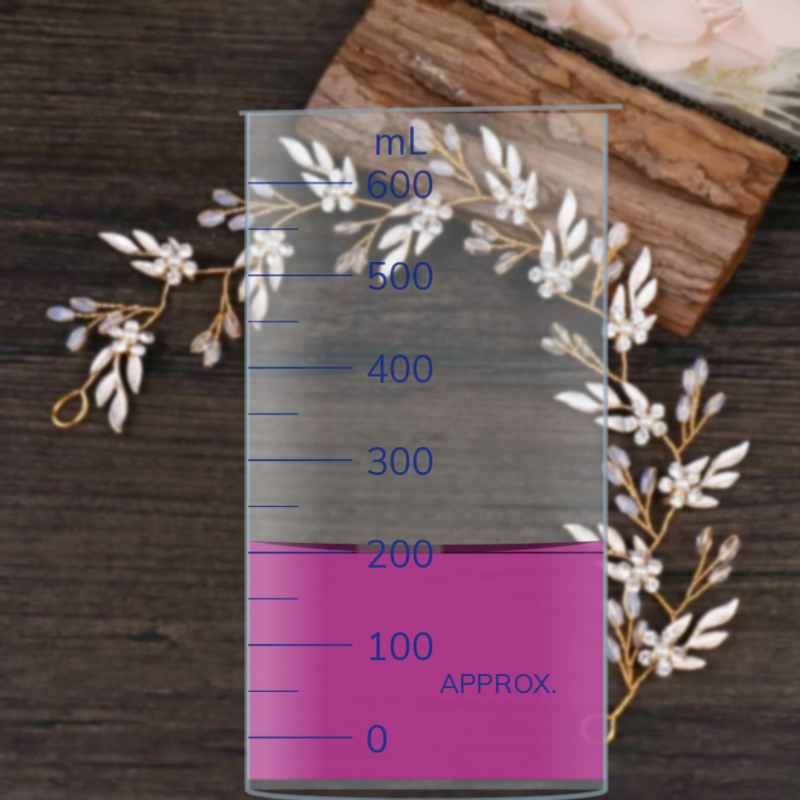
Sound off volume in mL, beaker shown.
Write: 200 mL
